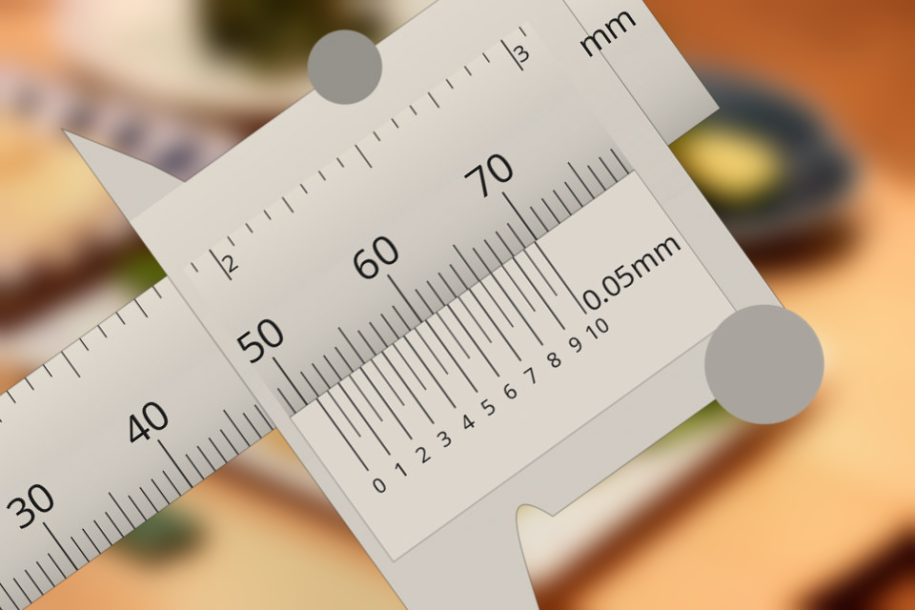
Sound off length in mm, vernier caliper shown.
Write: 50.8 mm
